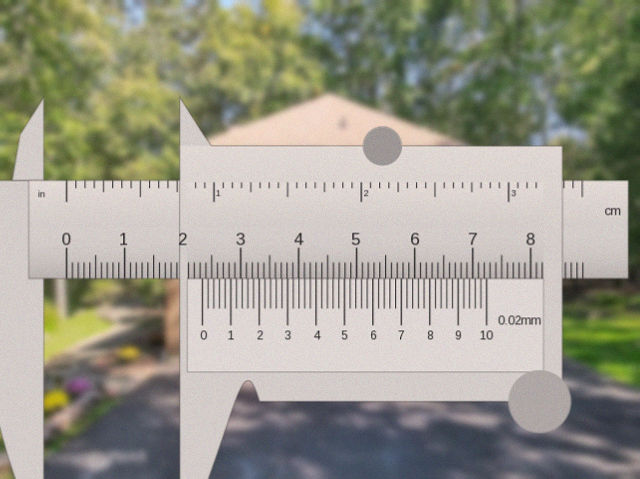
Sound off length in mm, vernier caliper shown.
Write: 23.4 mm
